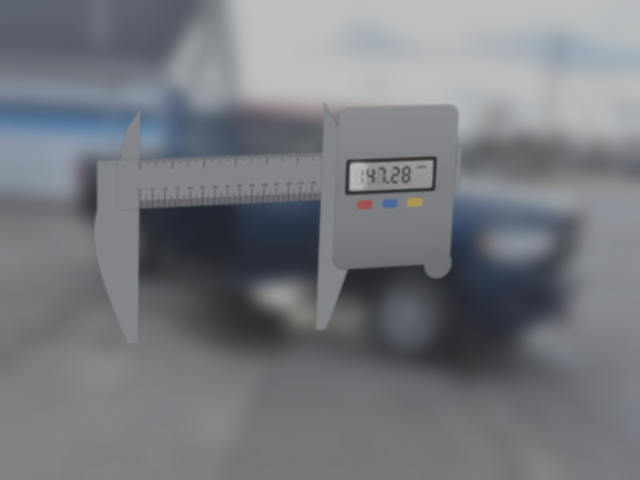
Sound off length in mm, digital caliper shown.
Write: 147.28 mm
